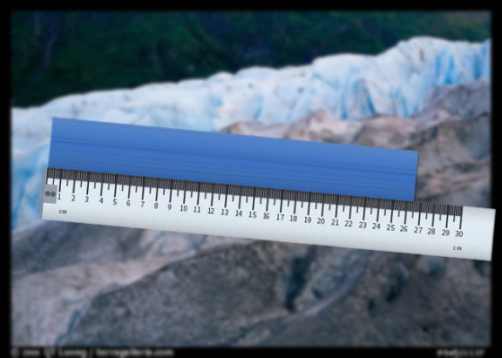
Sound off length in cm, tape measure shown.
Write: 26.5 cm
